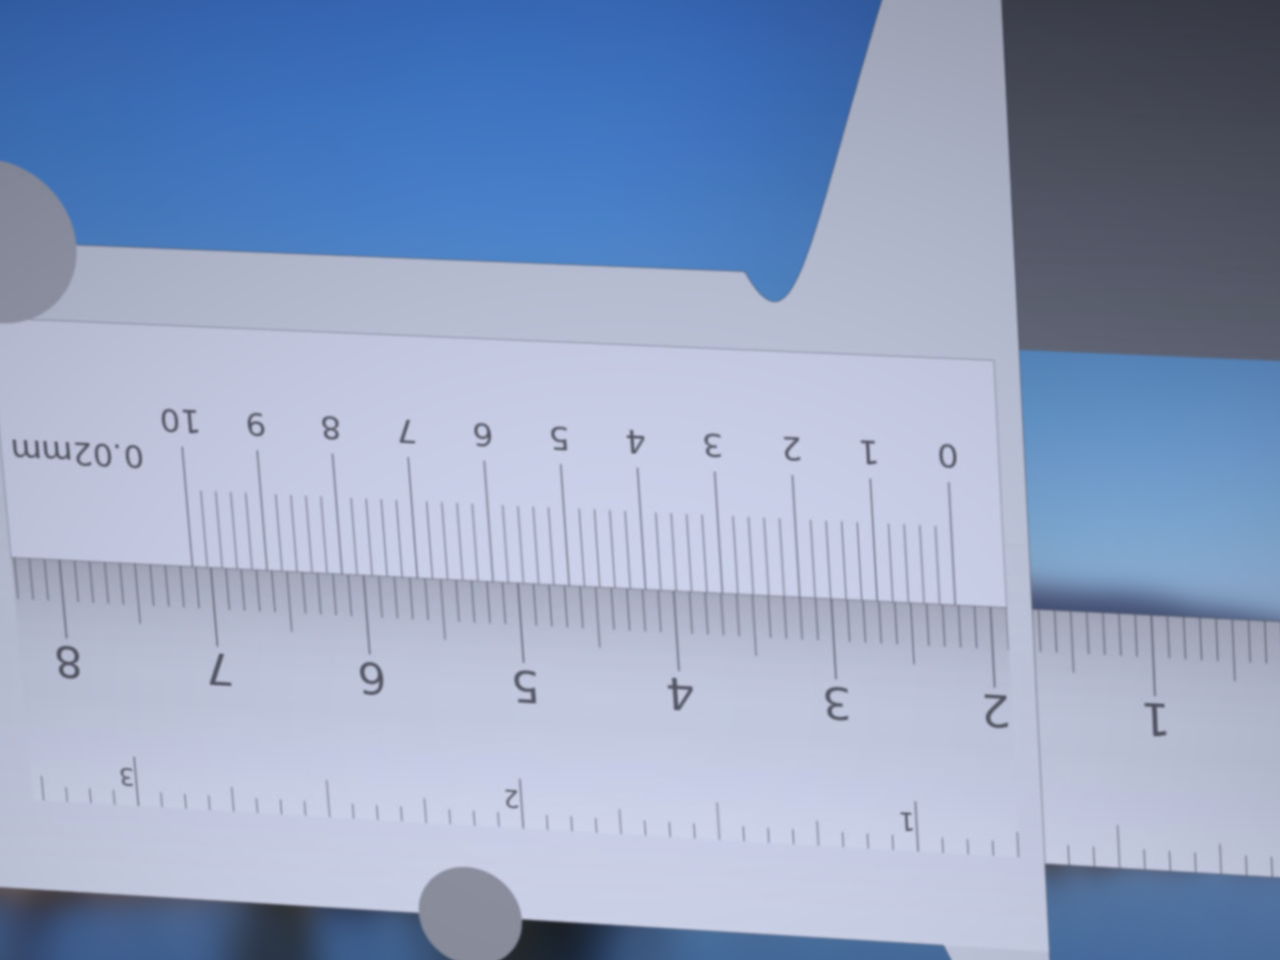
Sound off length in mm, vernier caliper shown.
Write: 22.2 mm
